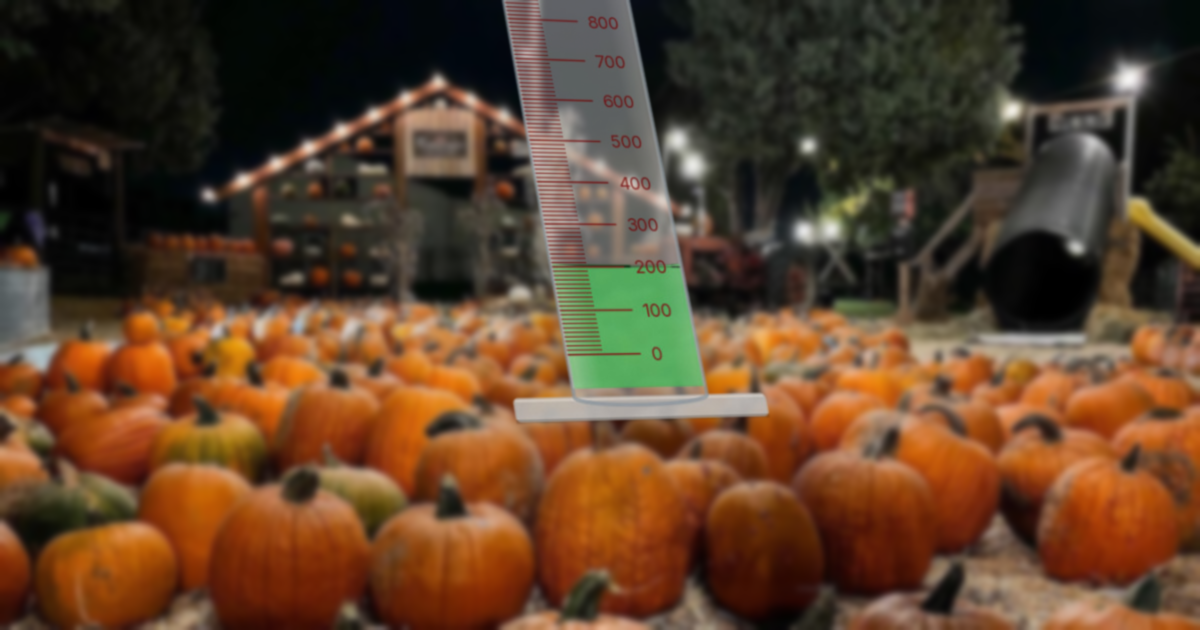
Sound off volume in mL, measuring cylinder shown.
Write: 200 mL
